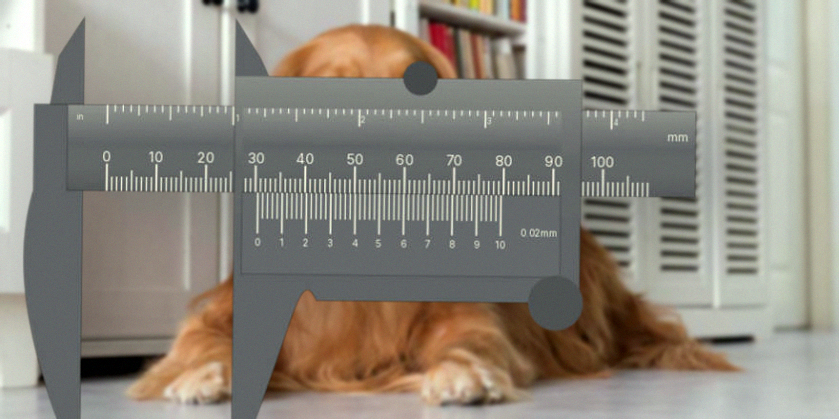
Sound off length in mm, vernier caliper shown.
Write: 30.5 mm
